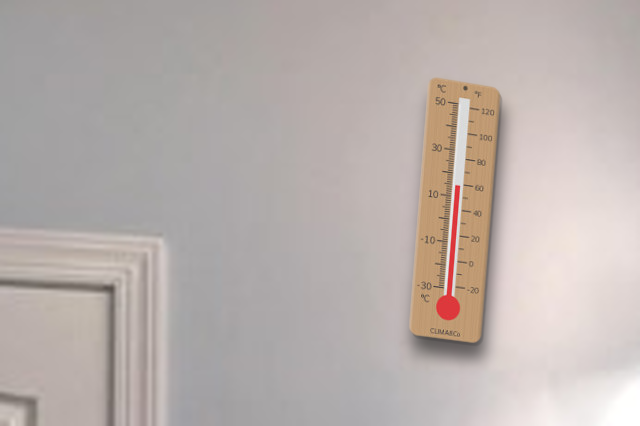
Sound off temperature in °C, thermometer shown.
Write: 15 °C
